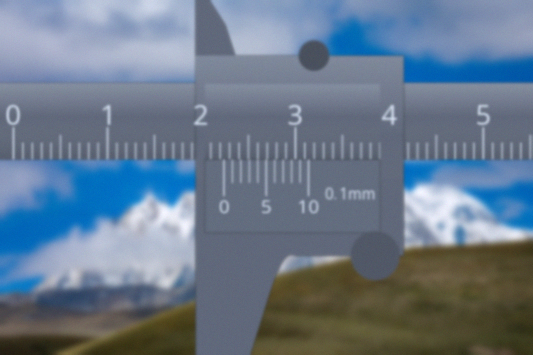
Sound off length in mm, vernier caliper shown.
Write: 22.4 mm
